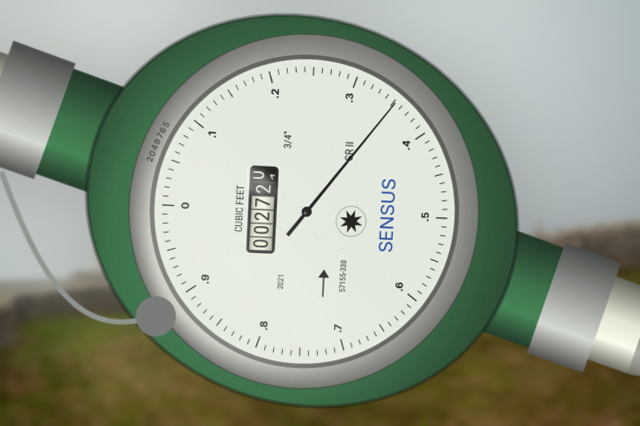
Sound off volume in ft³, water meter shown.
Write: 2720.35 ft³
